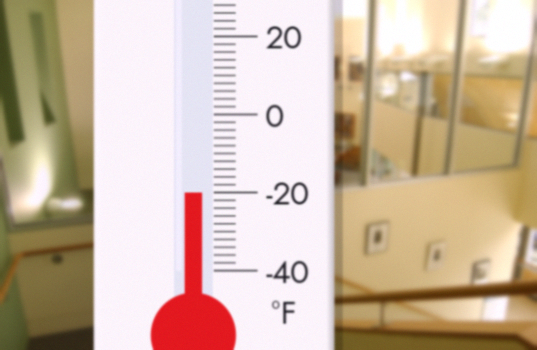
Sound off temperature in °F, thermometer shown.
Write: -20 °F
